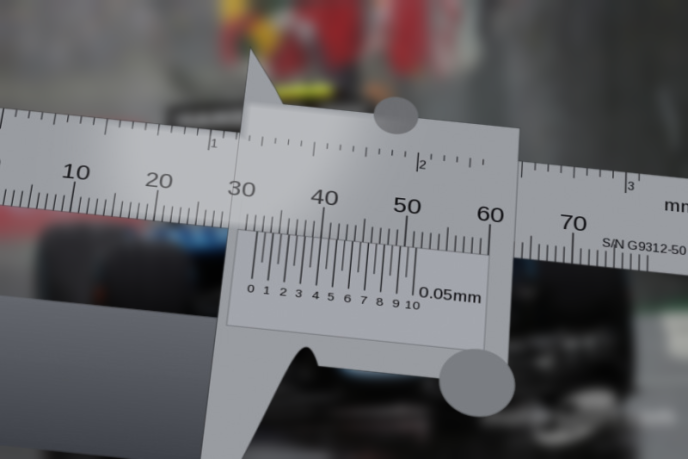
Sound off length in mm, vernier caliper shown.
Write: 32.4 mm
